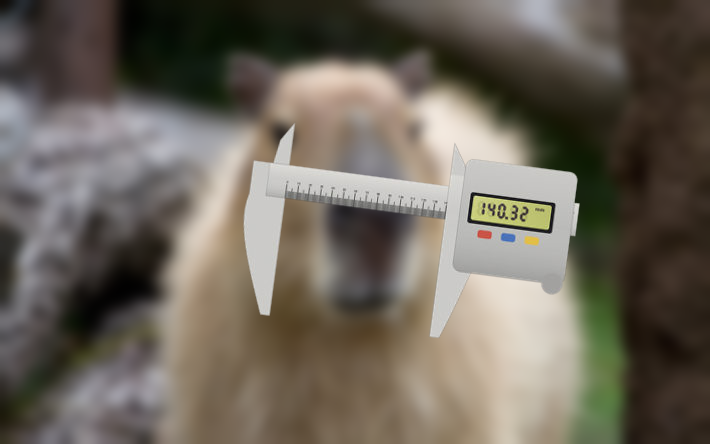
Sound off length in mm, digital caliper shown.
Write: 140.32 mm
